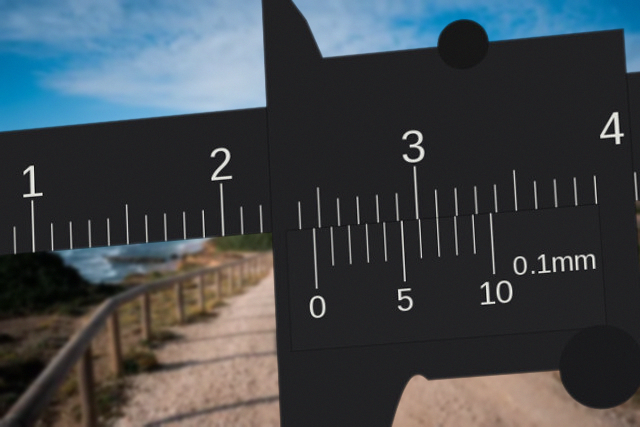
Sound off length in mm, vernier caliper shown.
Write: 24.7 mm
